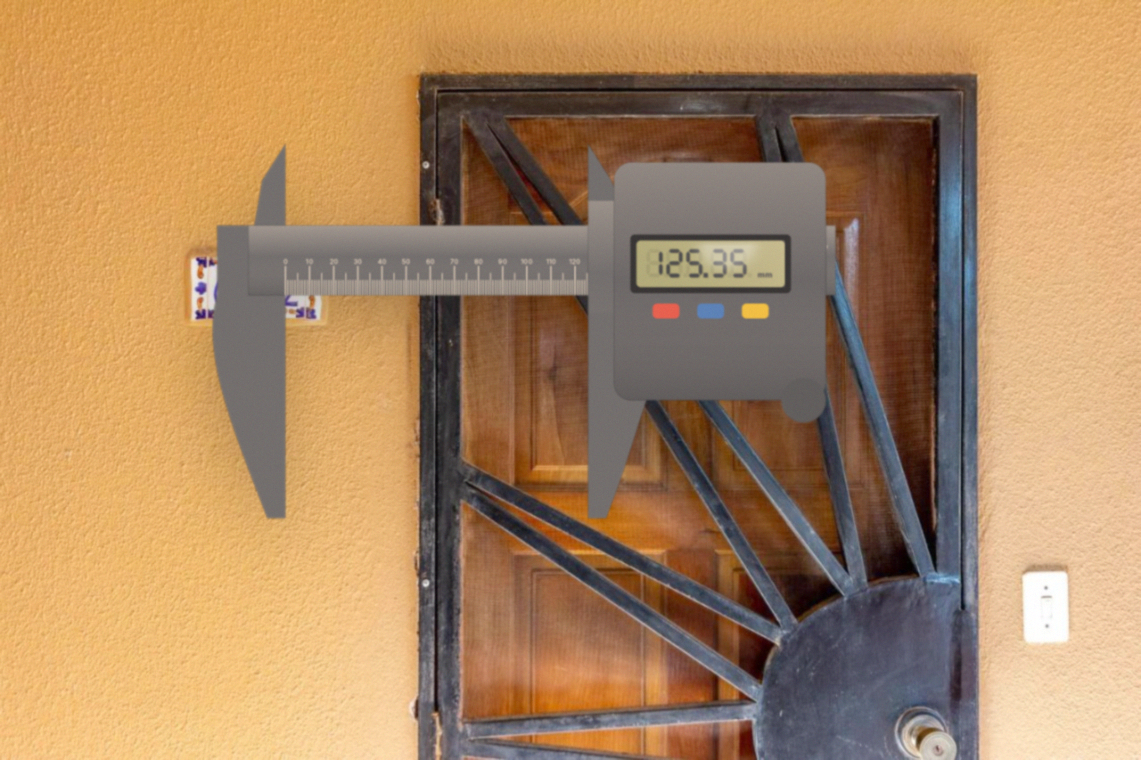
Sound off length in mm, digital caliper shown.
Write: 125.35 mm
